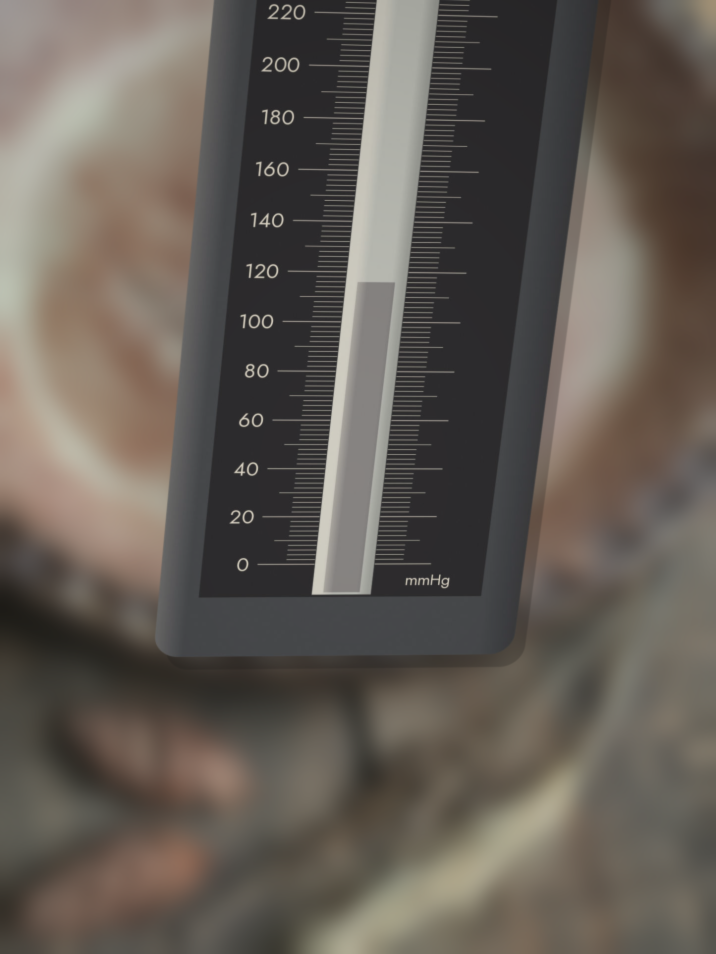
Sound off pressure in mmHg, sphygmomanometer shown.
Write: 116 mmHg
